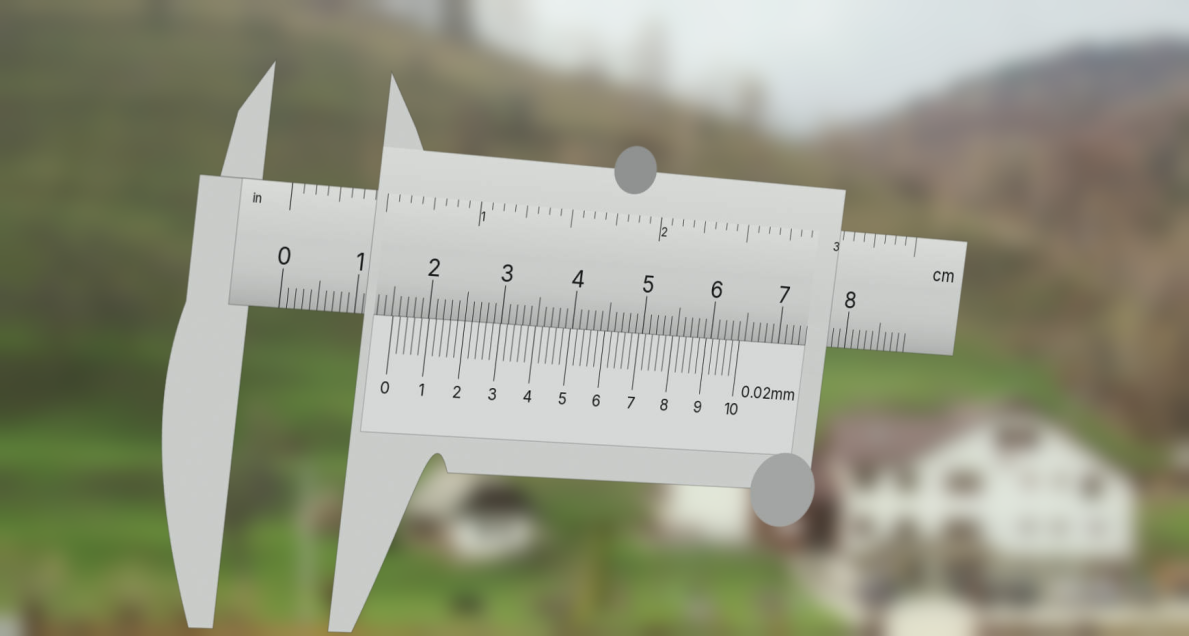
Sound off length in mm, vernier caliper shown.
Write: 15.2 mm
